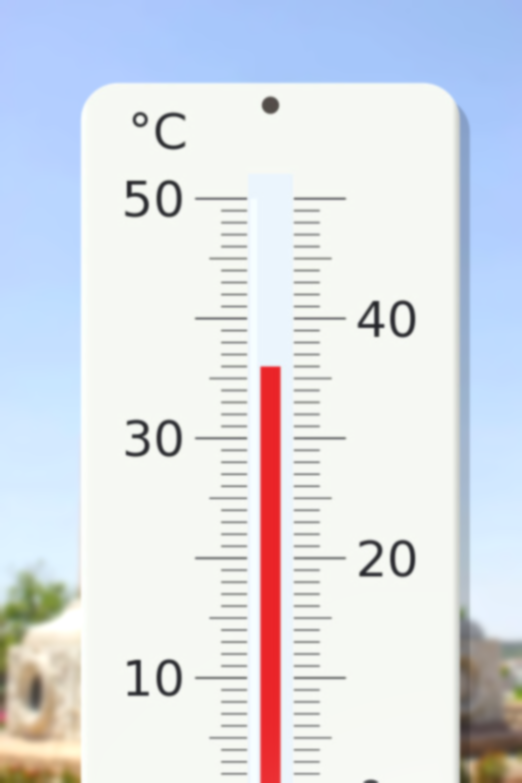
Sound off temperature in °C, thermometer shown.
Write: 36 °C
